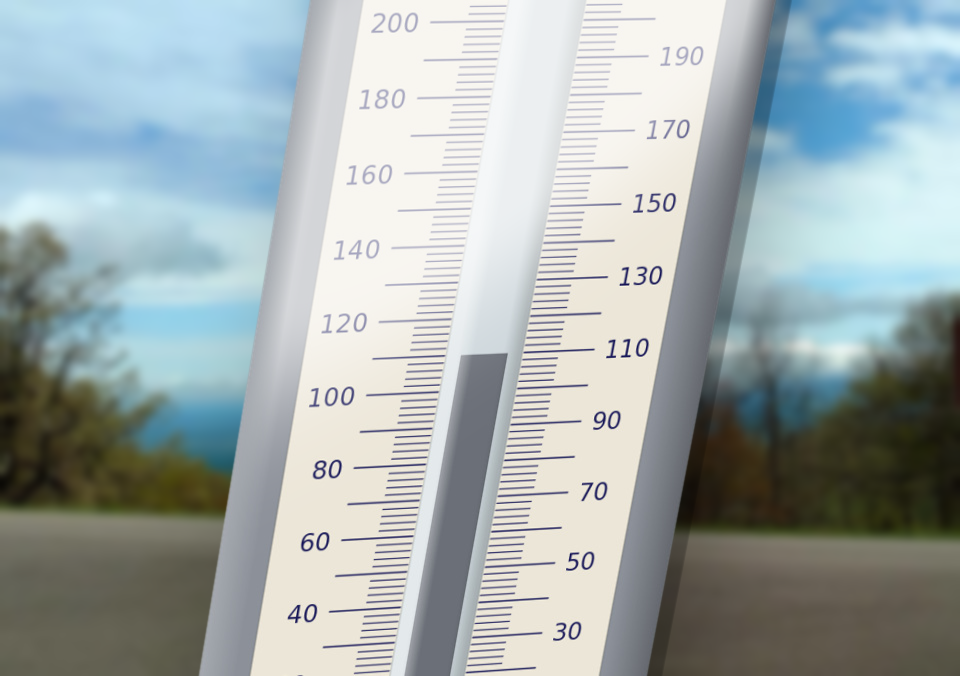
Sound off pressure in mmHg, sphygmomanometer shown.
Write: 110 mmHg
